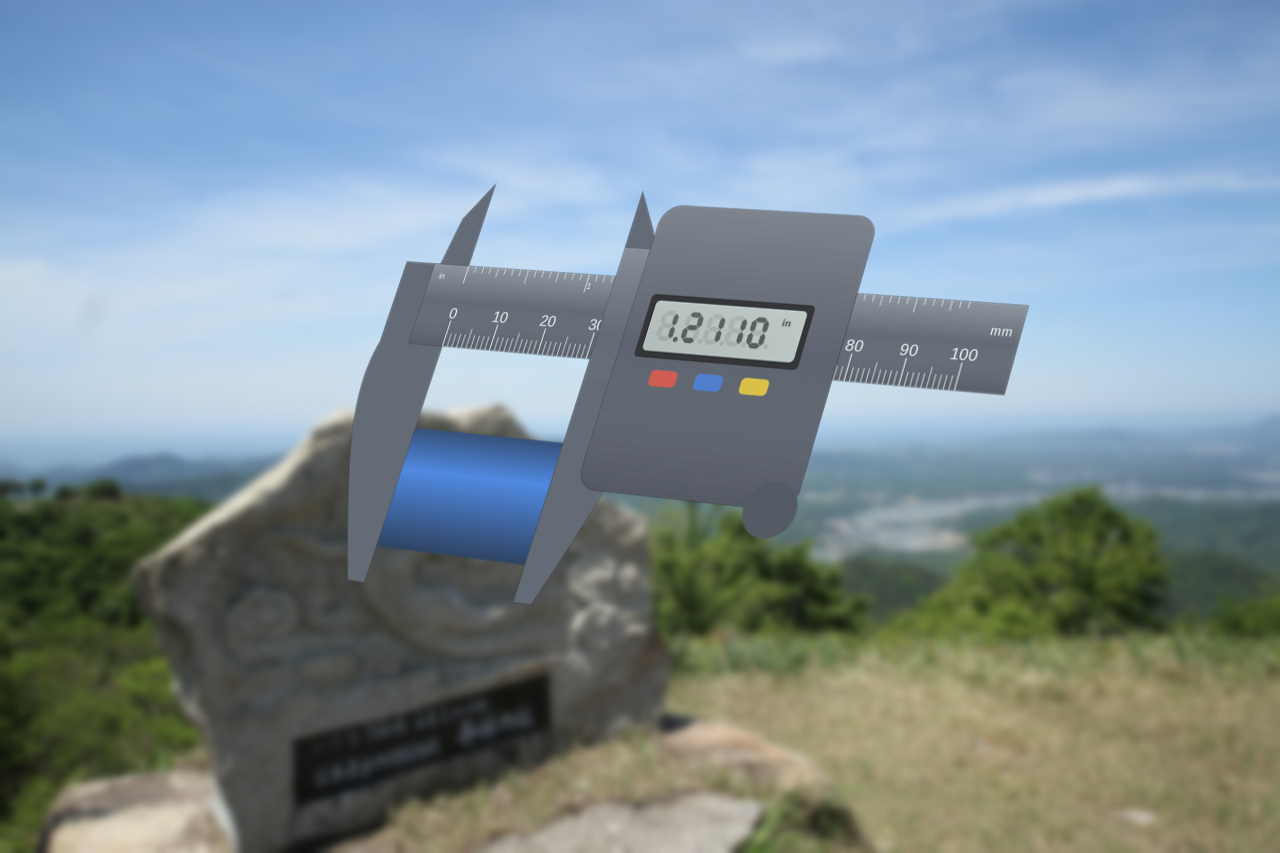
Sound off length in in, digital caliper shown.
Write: 1.2110 in
